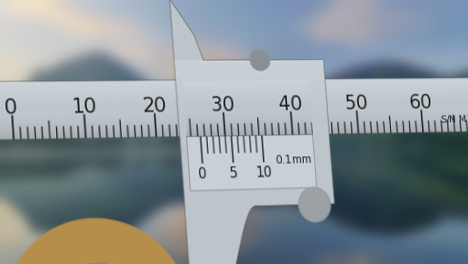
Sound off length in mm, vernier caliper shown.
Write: 26.4 mm
